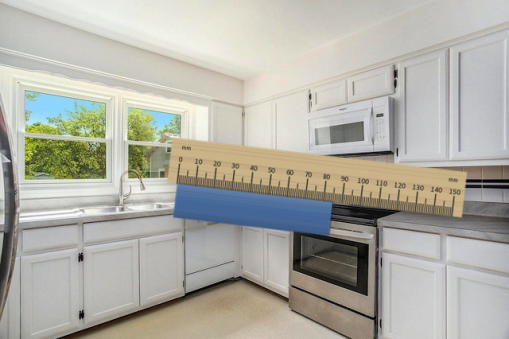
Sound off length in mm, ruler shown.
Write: 85 mm
